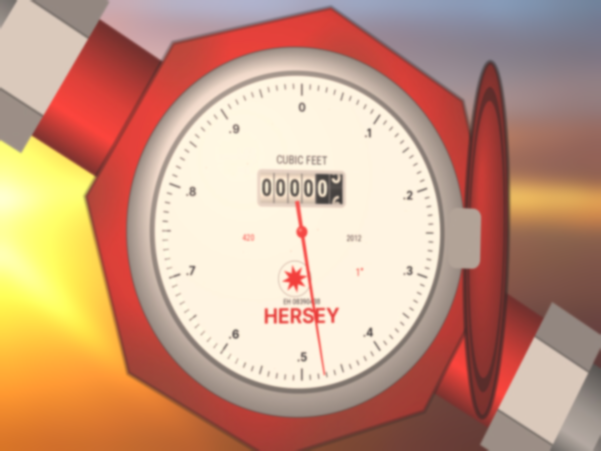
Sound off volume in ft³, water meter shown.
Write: 5.47 ft³
